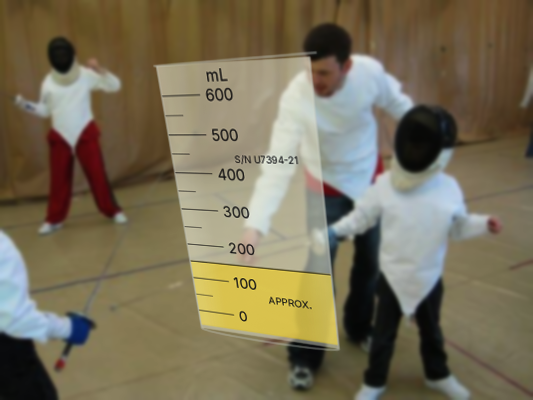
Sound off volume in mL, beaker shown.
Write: 150 mL
